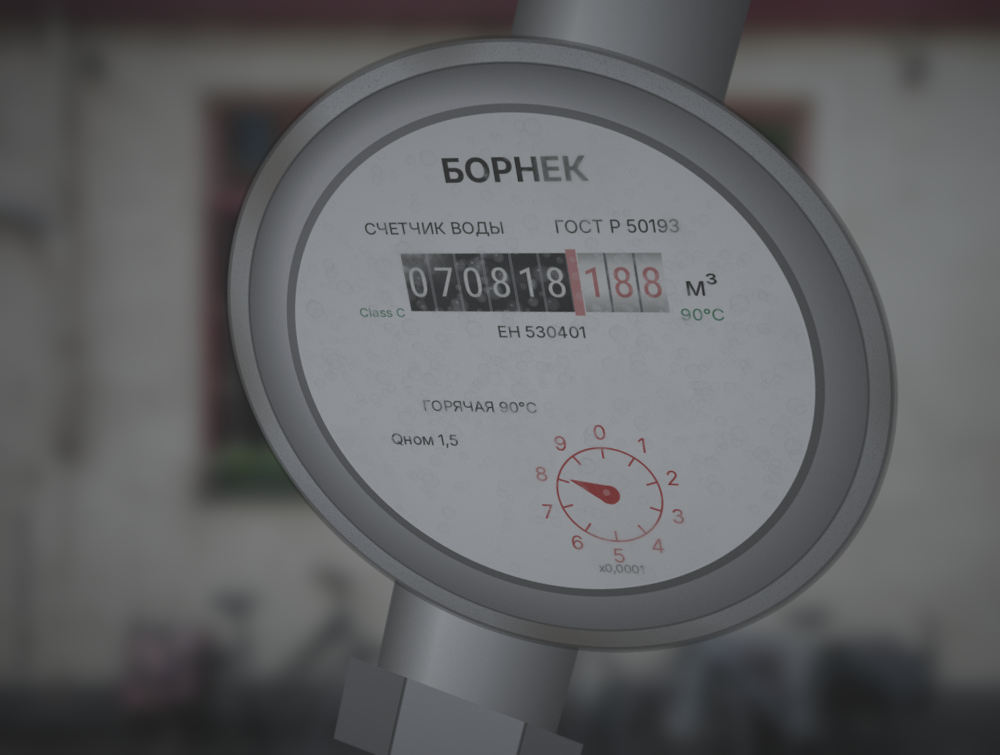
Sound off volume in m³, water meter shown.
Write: 70818.1888 m³
